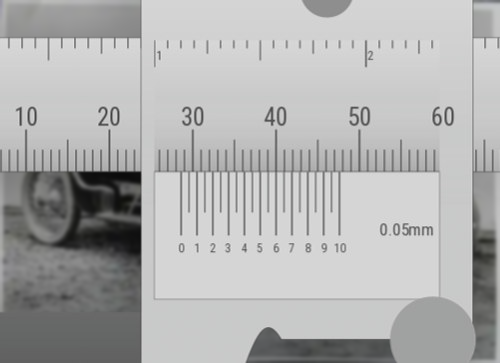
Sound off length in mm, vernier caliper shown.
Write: 28.6 mm
